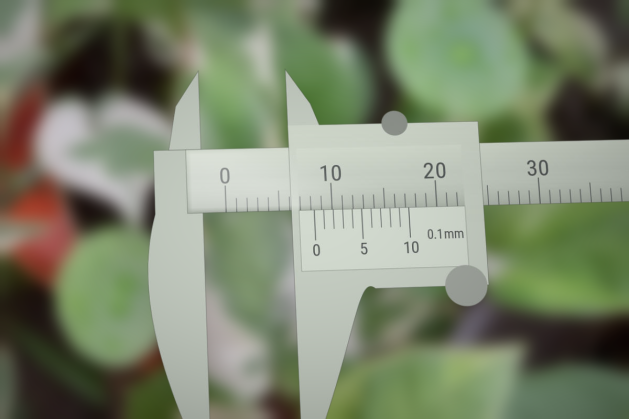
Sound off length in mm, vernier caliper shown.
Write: 8.3 mm
